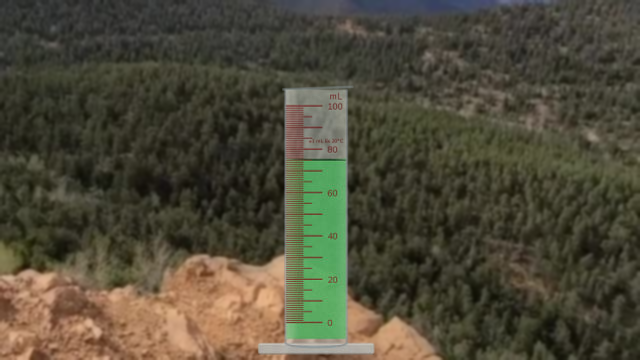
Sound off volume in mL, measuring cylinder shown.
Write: 75 mL
